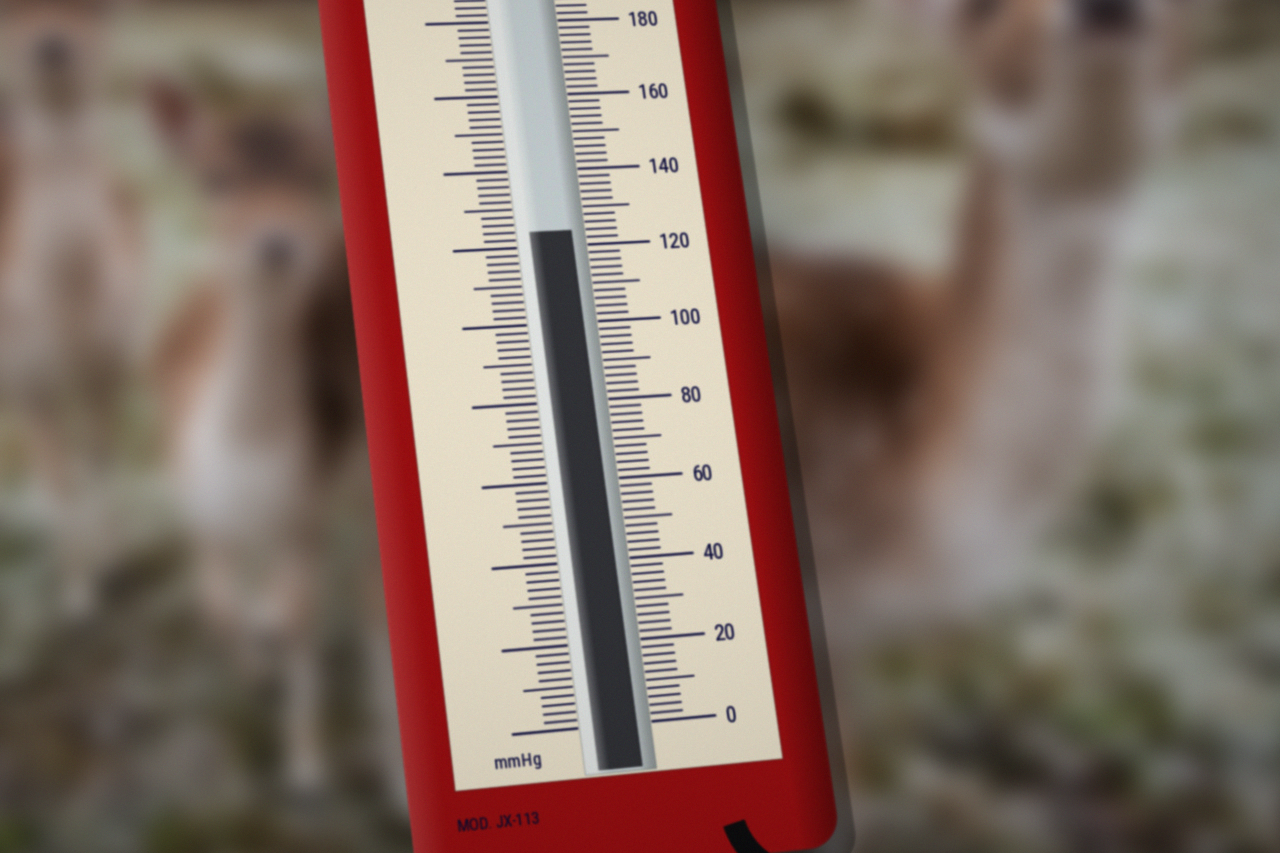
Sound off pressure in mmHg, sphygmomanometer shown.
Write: 124 mmHg
